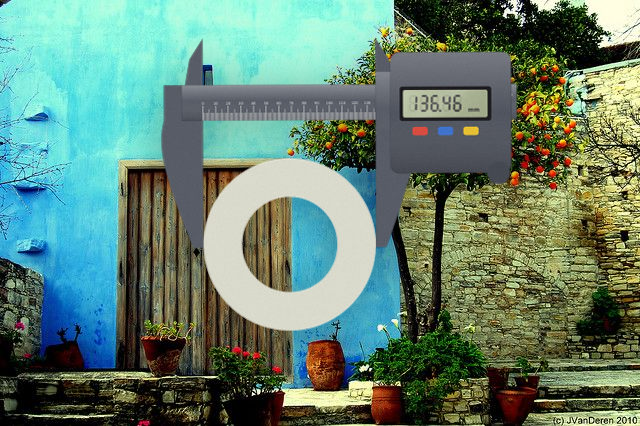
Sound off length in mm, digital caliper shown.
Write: 136.46 mm
